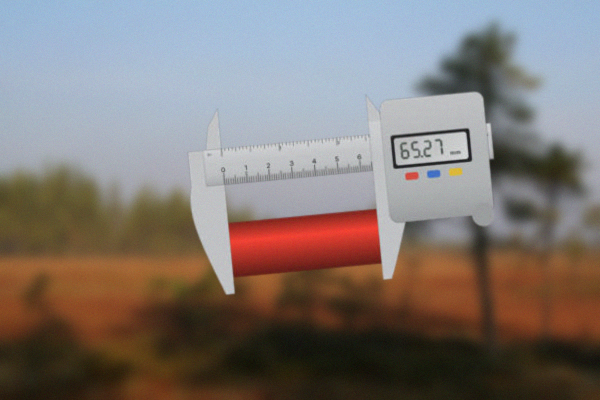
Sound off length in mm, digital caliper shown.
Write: 65.27 mm
